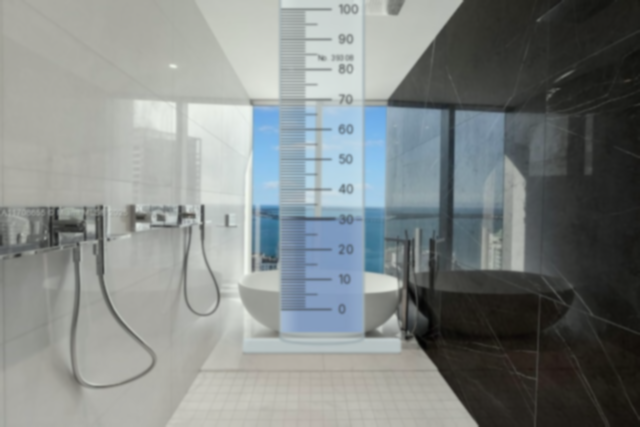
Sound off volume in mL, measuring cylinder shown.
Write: 30 mL
